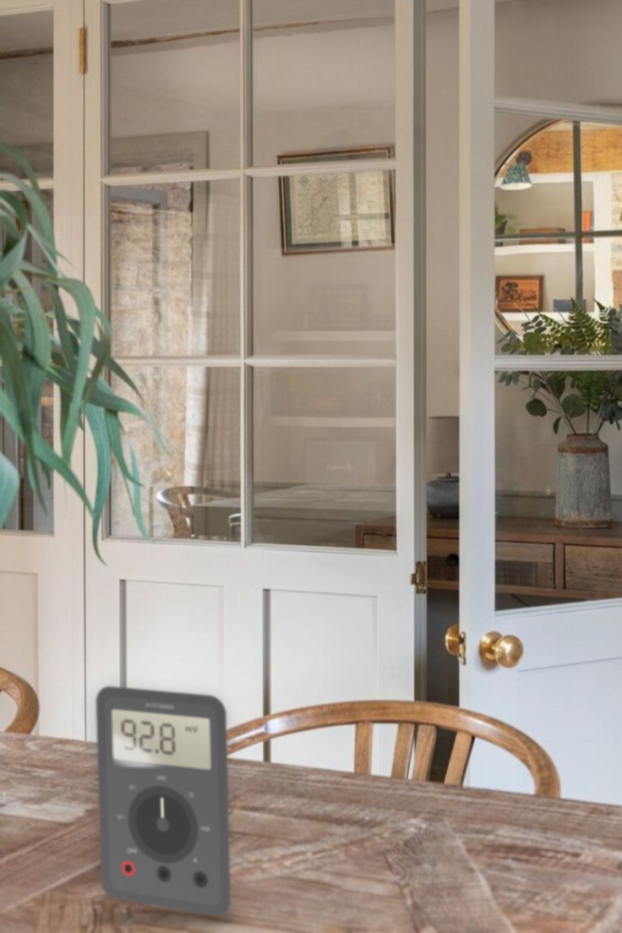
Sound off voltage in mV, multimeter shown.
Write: 92.8 mV
